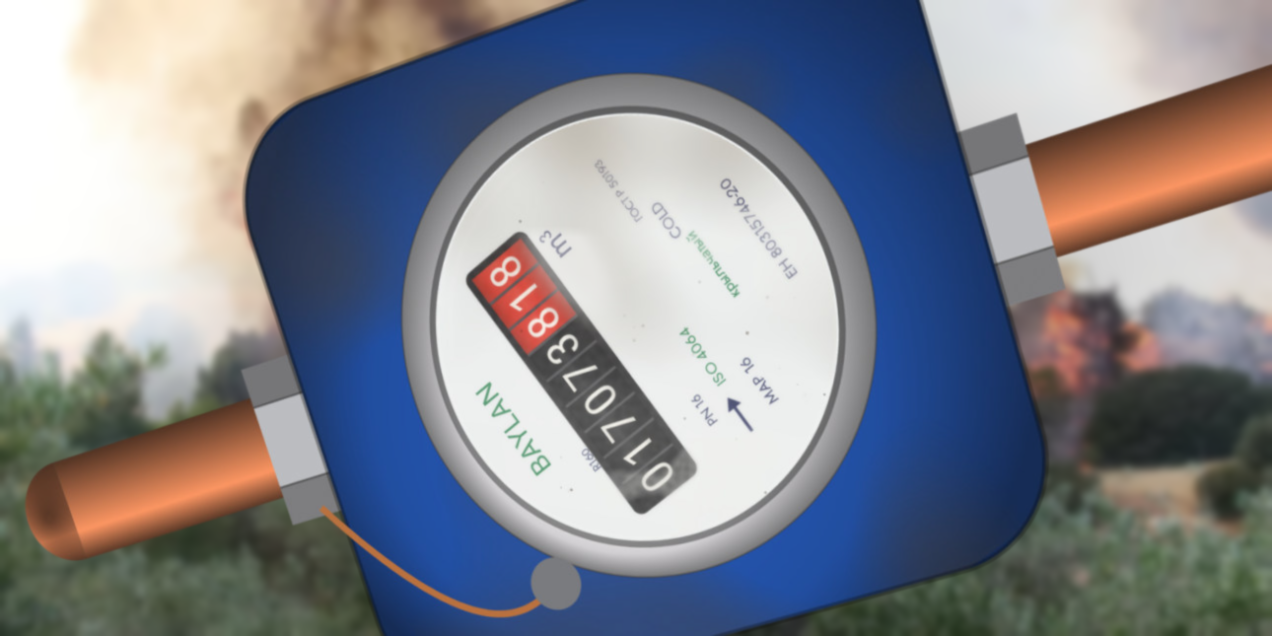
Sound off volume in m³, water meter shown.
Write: 17073.818 m³
